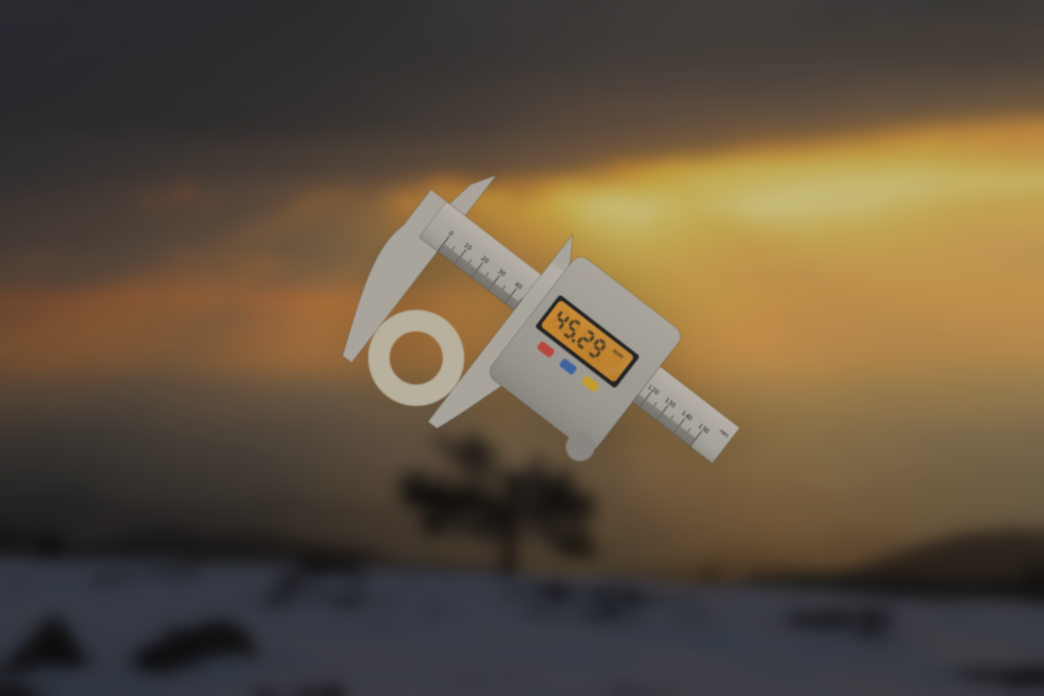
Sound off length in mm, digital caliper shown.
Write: 45.29 mm
